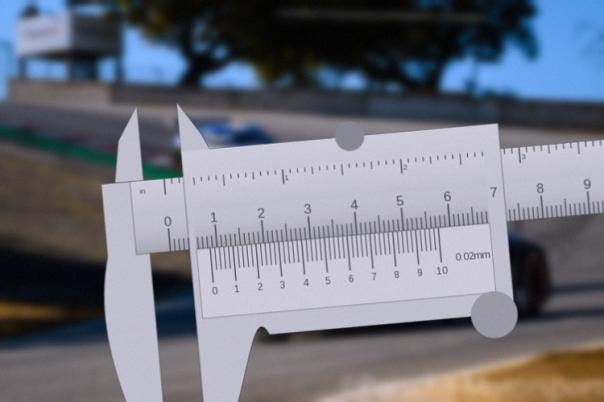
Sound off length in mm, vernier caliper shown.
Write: 8.5 mm
